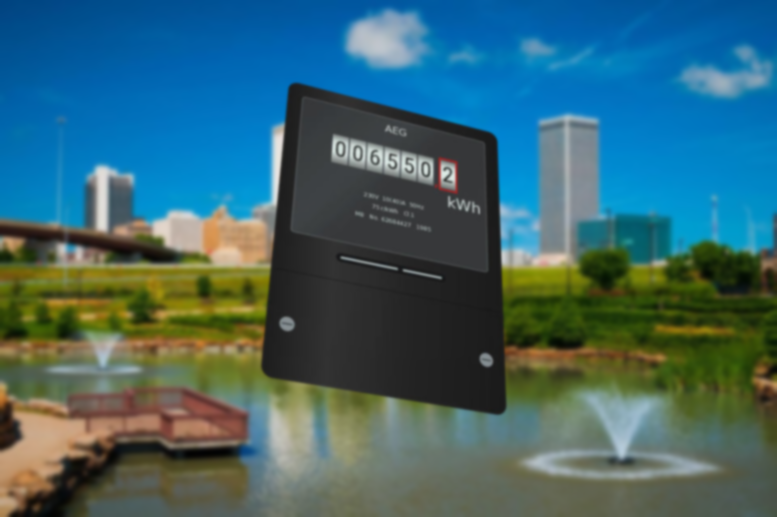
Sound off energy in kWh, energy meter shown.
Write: 6550.2 kWh
